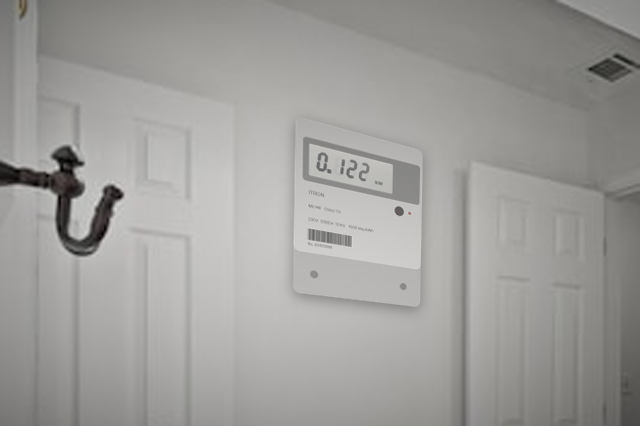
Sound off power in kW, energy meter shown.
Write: 0.122 kW
